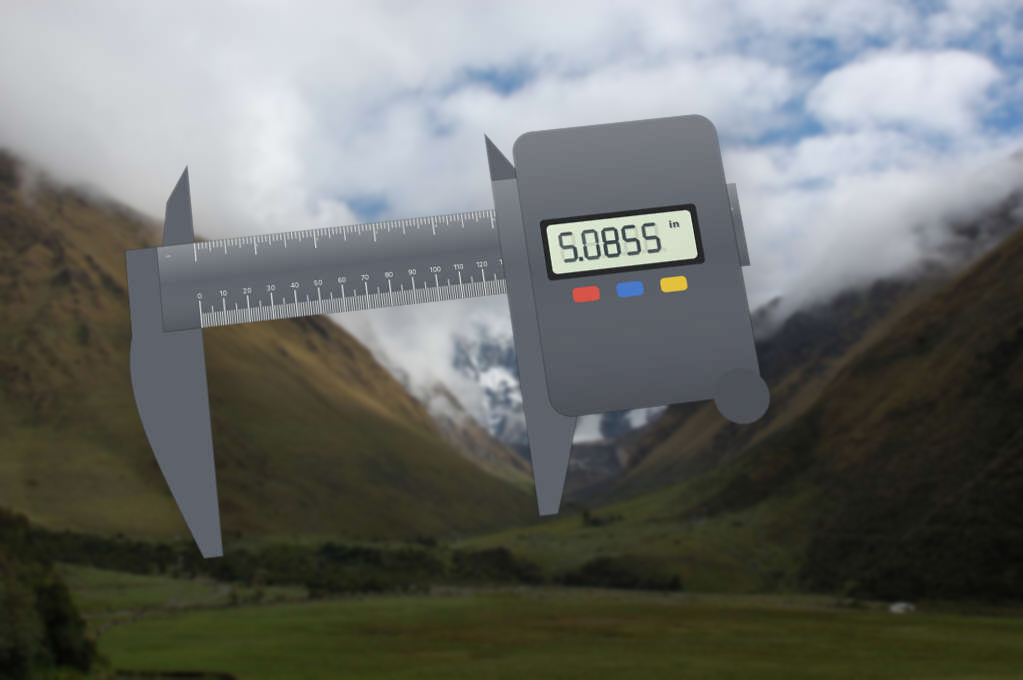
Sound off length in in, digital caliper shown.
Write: 5.0855 in
